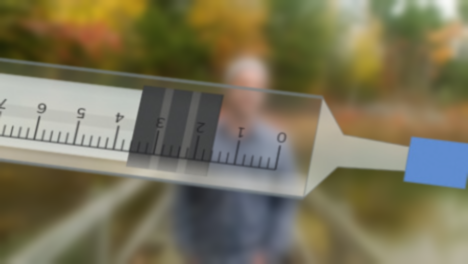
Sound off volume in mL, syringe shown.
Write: 1.6 mL
